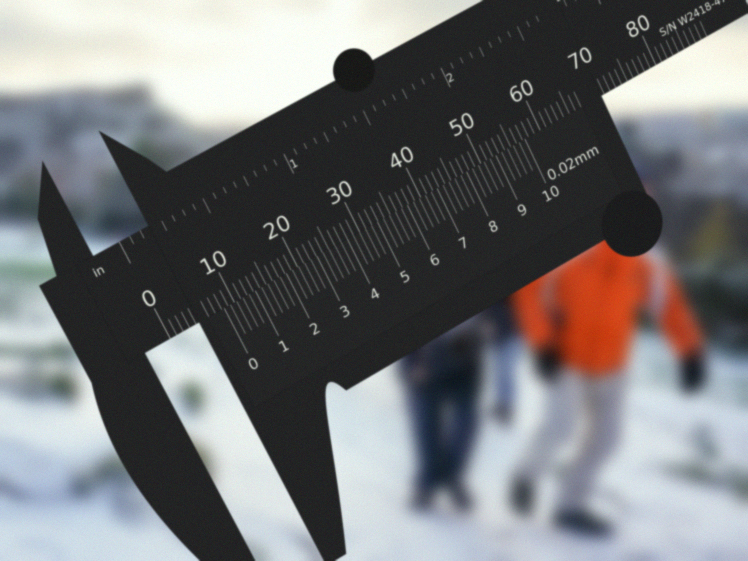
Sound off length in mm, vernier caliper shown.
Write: 8.4 mm
